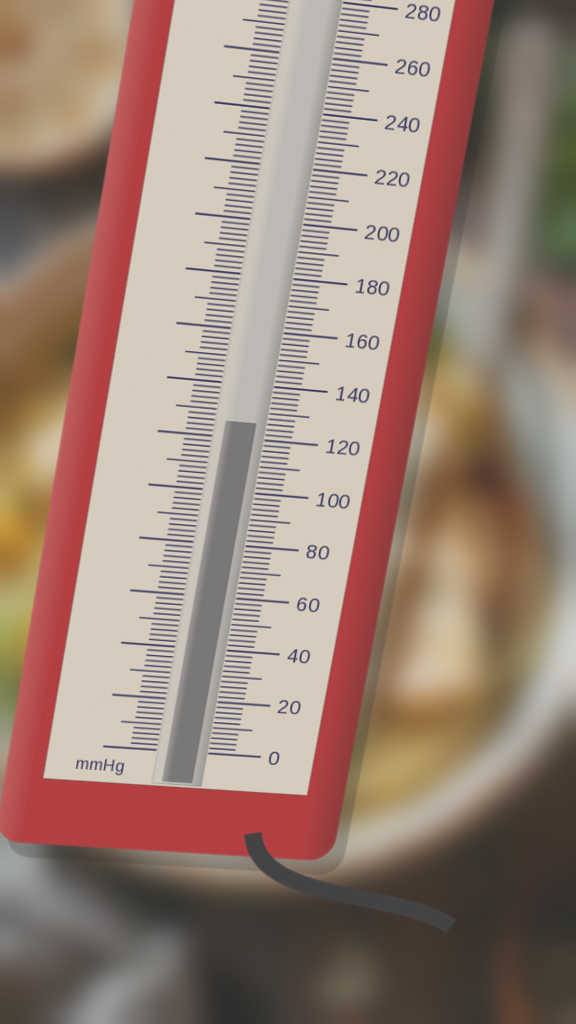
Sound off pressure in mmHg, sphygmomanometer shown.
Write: 126 mmHg
